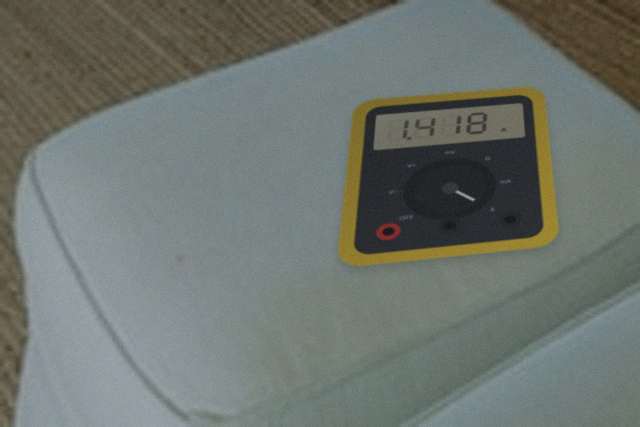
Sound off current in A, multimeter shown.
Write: 1.418 A
